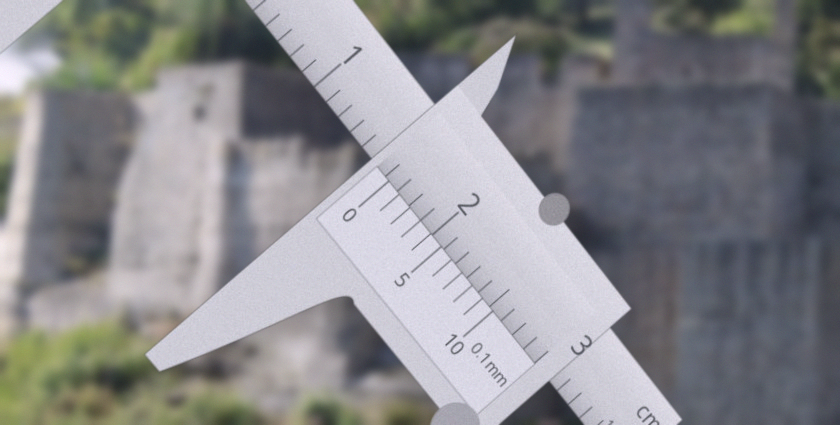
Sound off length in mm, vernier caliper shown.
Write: 16.3 mm
